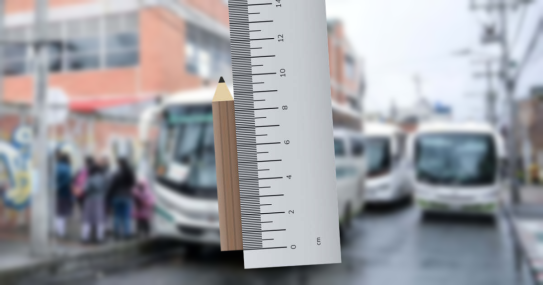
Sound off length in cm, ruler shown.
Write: 10 cm
